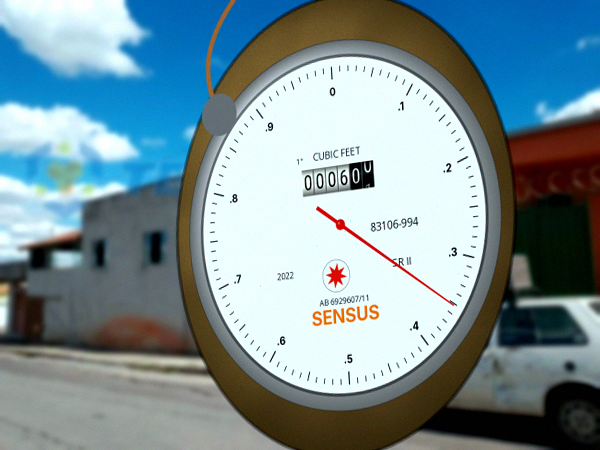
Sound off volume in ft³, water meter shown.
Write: 600.35 ft³
